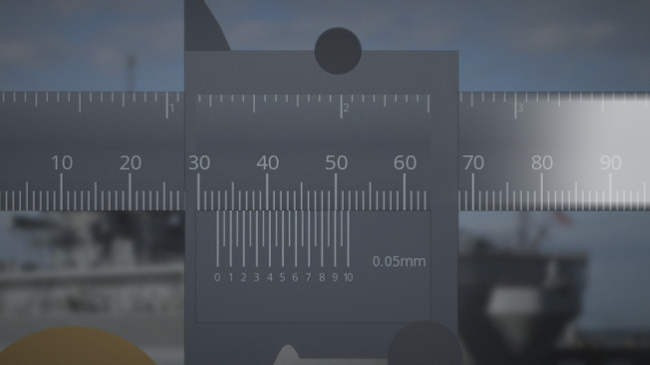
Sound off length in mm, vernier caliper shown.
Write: 32.8 mm
